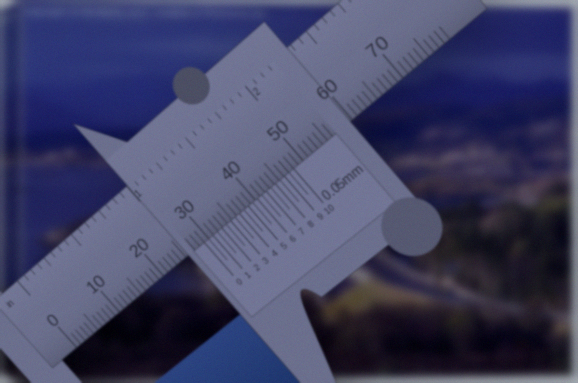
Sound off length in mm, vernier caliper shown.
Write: 29.0 mm
